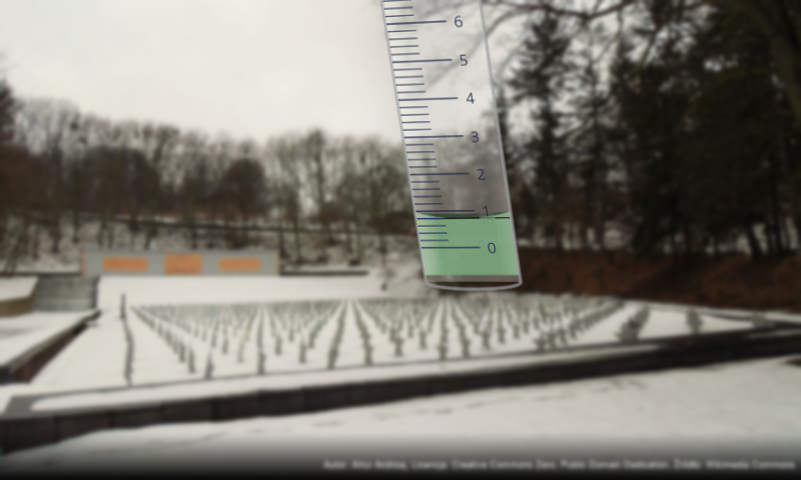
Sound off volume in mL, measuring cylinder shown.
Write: 0.8 mL
